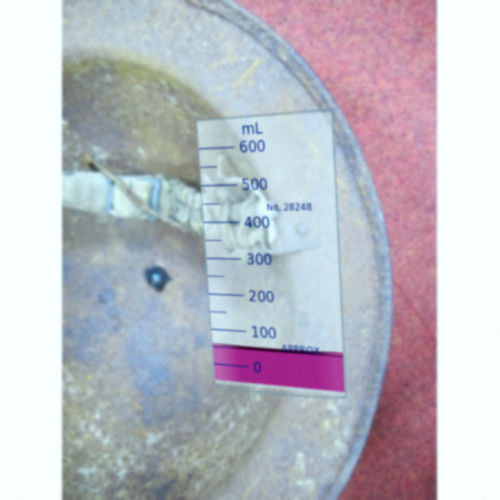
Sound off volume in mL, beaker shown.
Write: 50 mL
